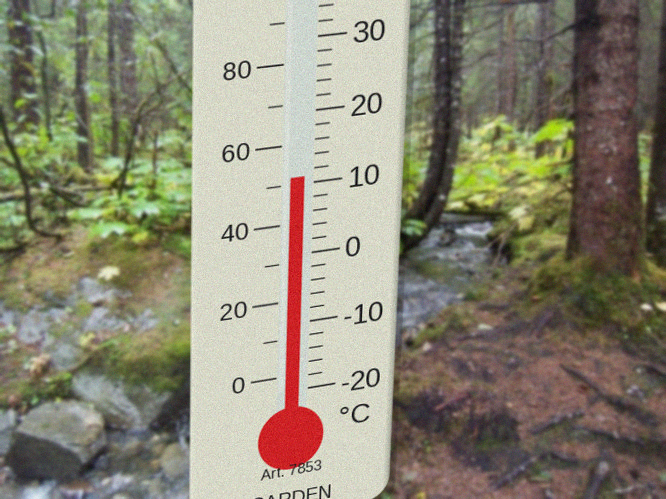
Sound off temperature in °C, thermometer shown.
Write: 11 °C
